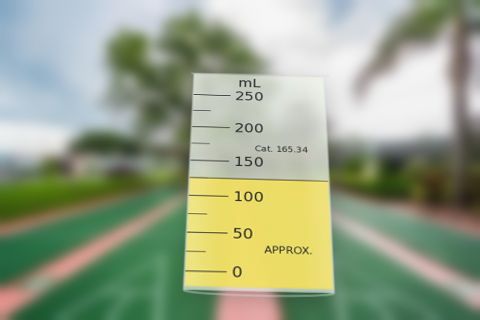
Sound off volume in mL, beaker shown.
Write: 125 mL
